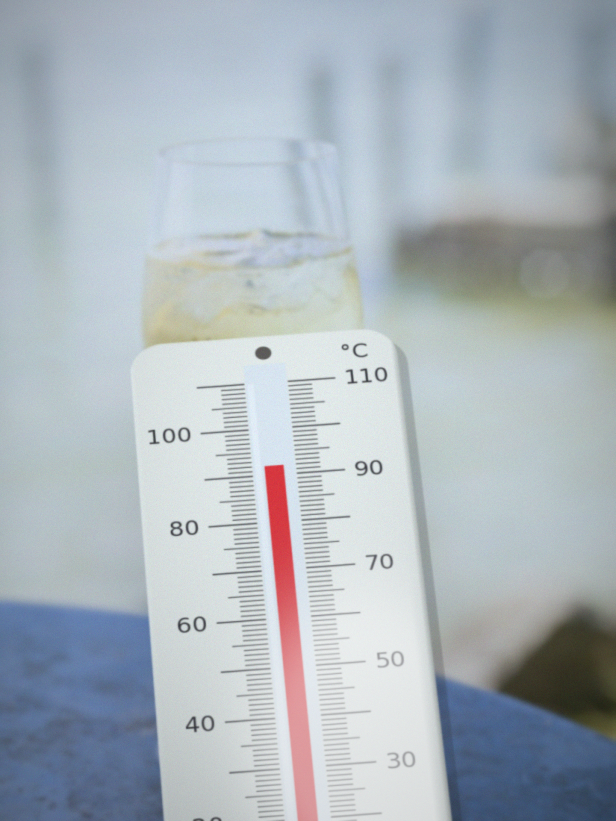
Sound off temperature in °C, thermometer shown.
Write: 92 °C
